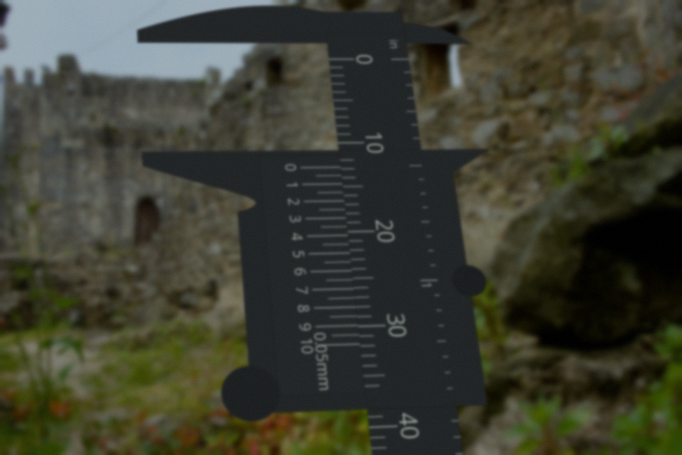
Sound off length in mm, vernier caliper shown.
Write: 12.8 mm
